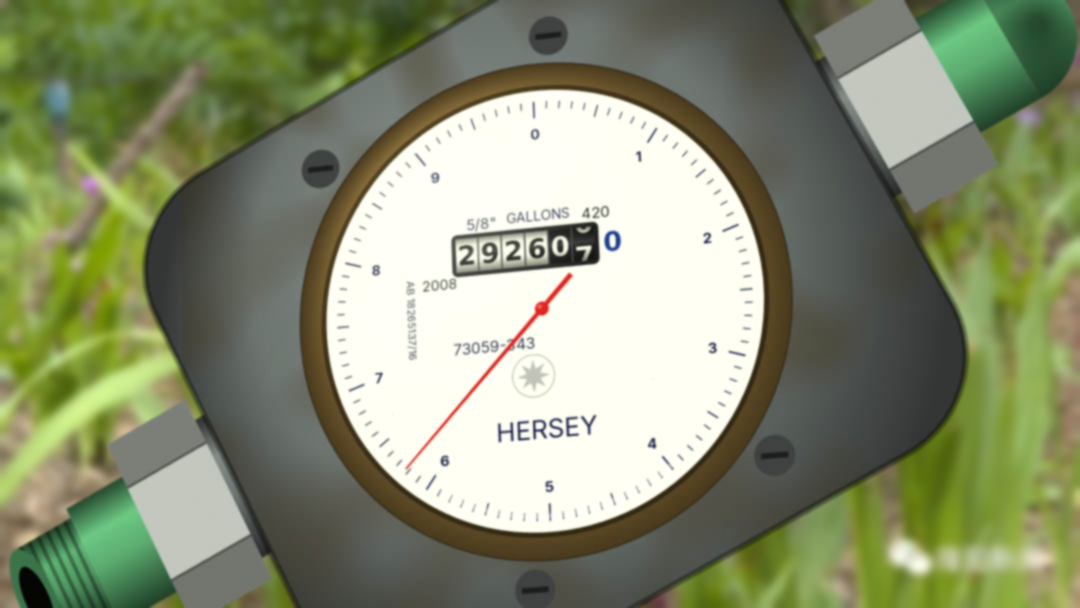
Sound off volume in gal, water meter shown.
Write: 2926066.2 gal
